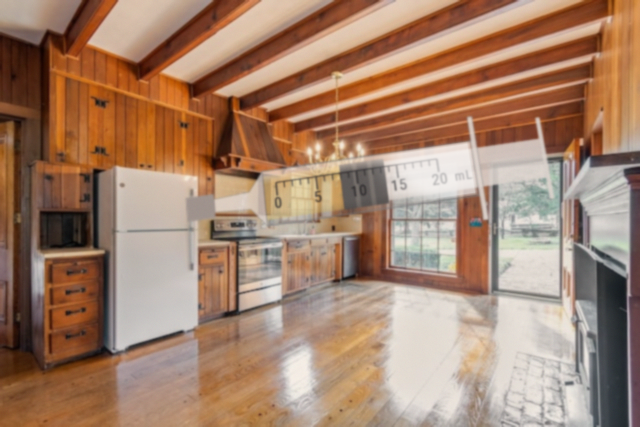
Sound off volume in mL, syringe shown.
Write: 8 mL
